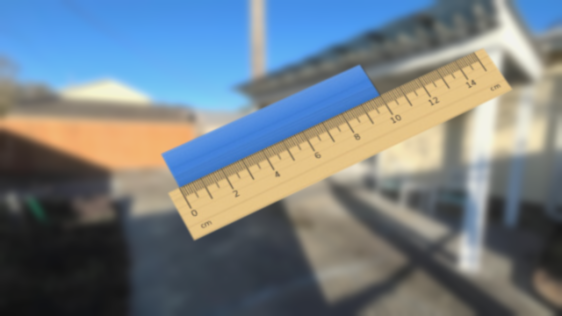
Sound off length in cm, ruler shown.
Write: 10 cm
